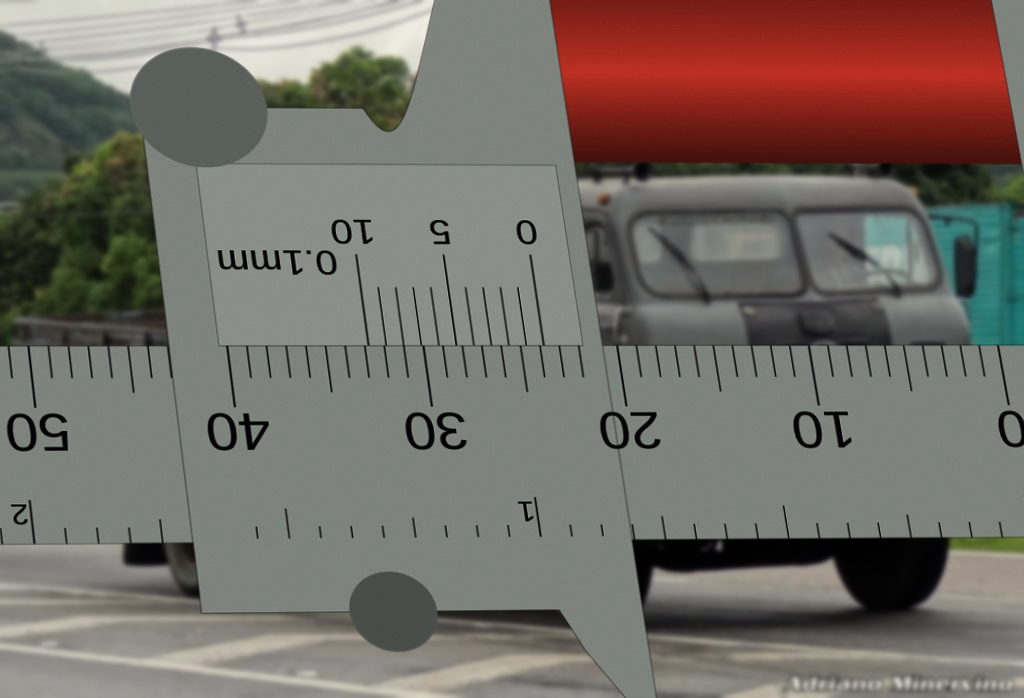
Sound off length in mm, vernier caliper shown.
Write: 23.8 mm
